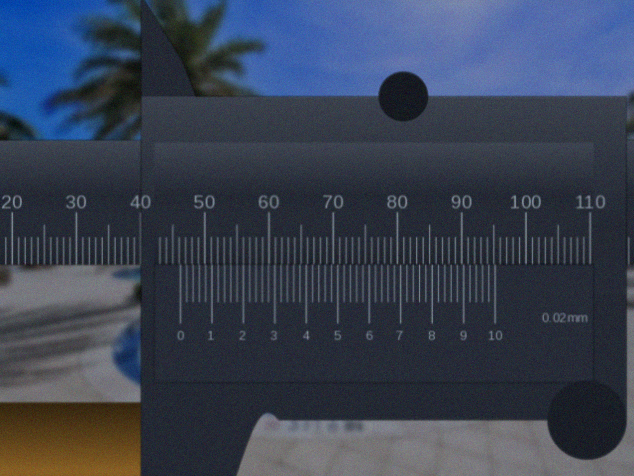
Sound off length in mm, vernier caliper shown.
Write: 46.2 mm
